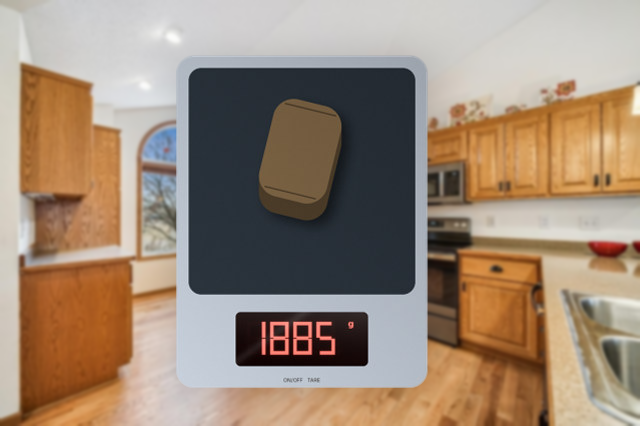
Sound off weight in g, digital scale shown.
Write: 1885 g
